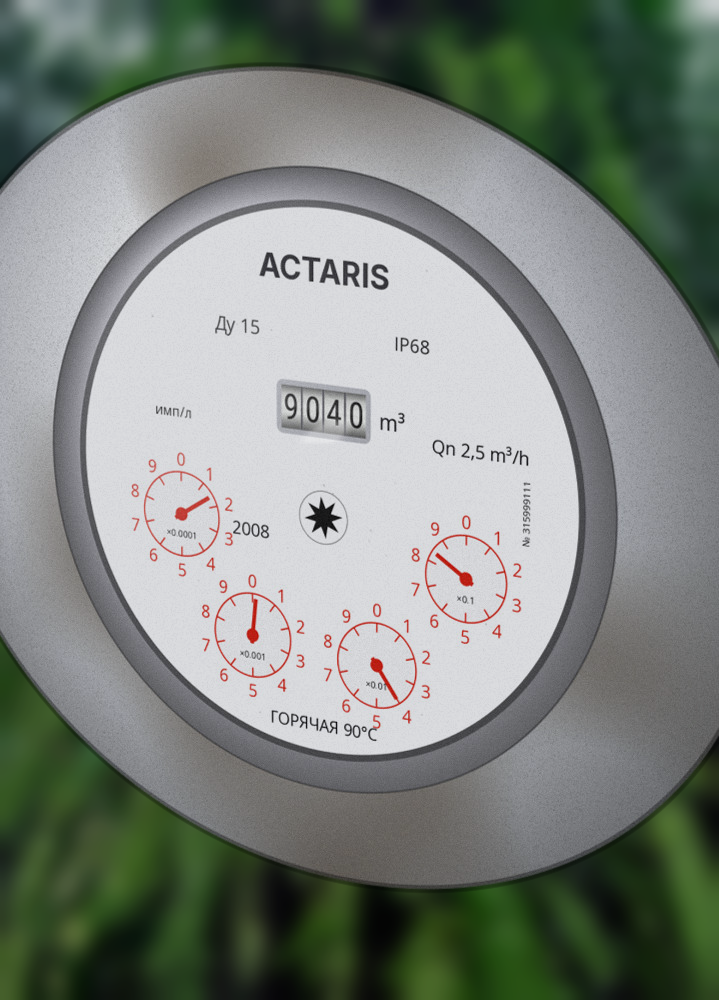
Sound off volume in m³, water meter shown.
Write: 9040.8401 m³
